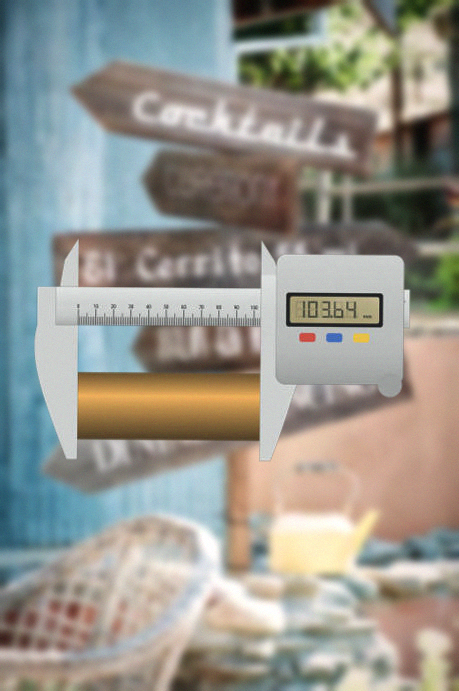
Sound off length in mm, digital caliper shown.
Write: 103.64 mm
